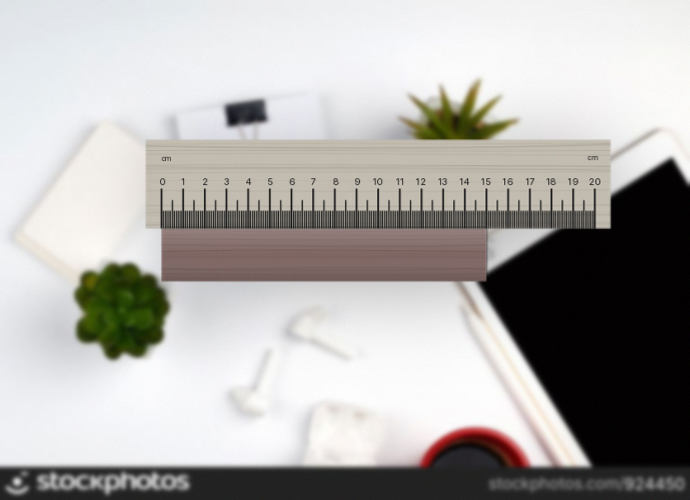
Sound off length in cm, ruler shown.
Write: 15 cm
